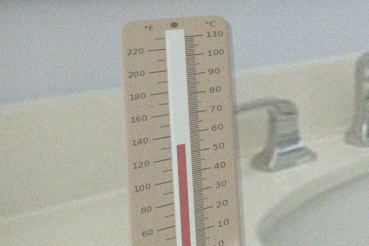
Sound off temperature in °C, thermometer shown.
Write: 55 °C
